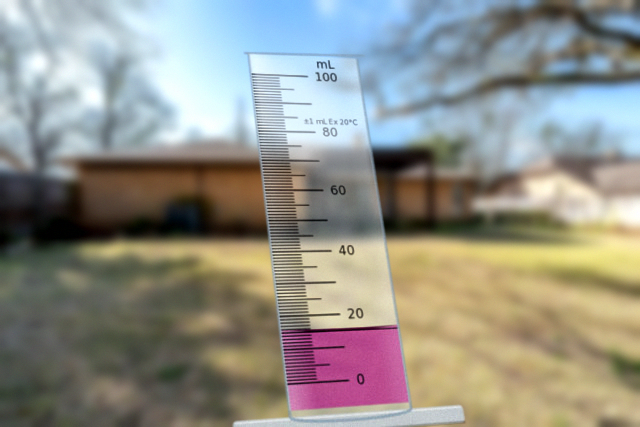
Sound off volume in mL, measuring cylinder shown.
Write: 15 mL
